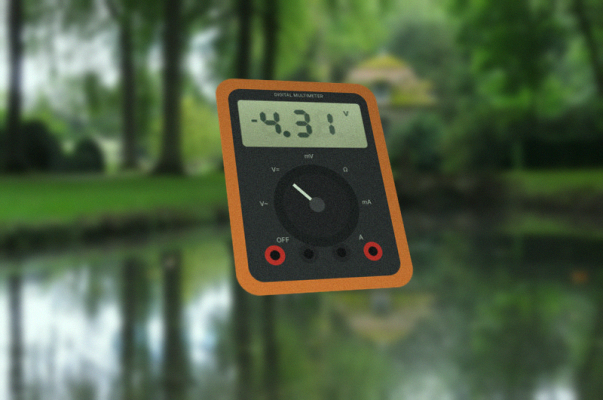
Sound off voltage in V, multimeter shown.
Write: -4.31 V
